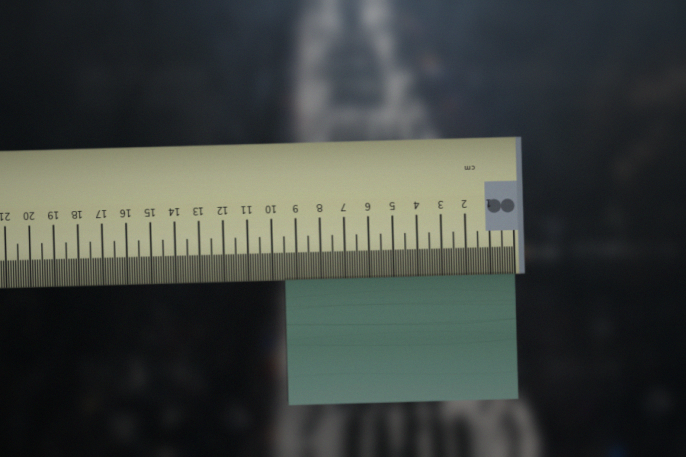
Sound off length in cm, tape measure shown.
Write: 9.5 cm
